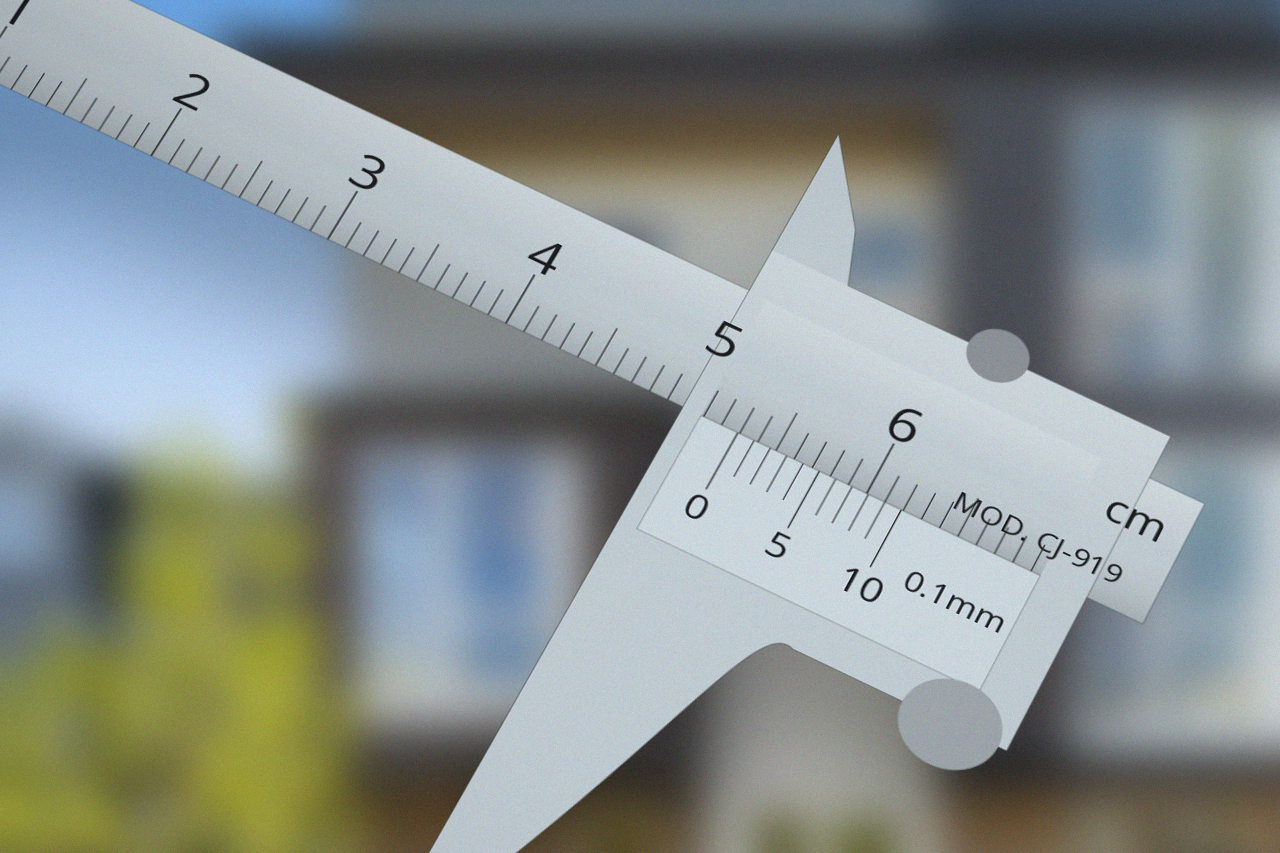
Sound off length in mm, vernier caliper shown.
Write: 52.9 mm
